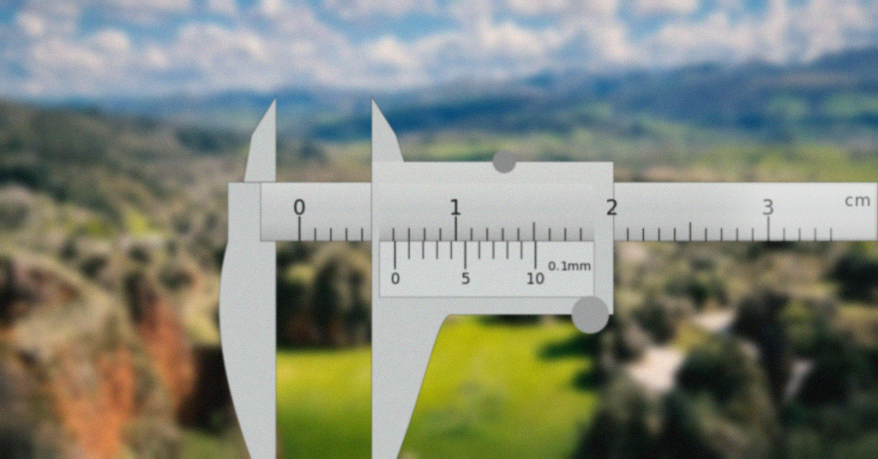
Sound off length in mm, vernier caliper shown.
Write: 6.1 mm
